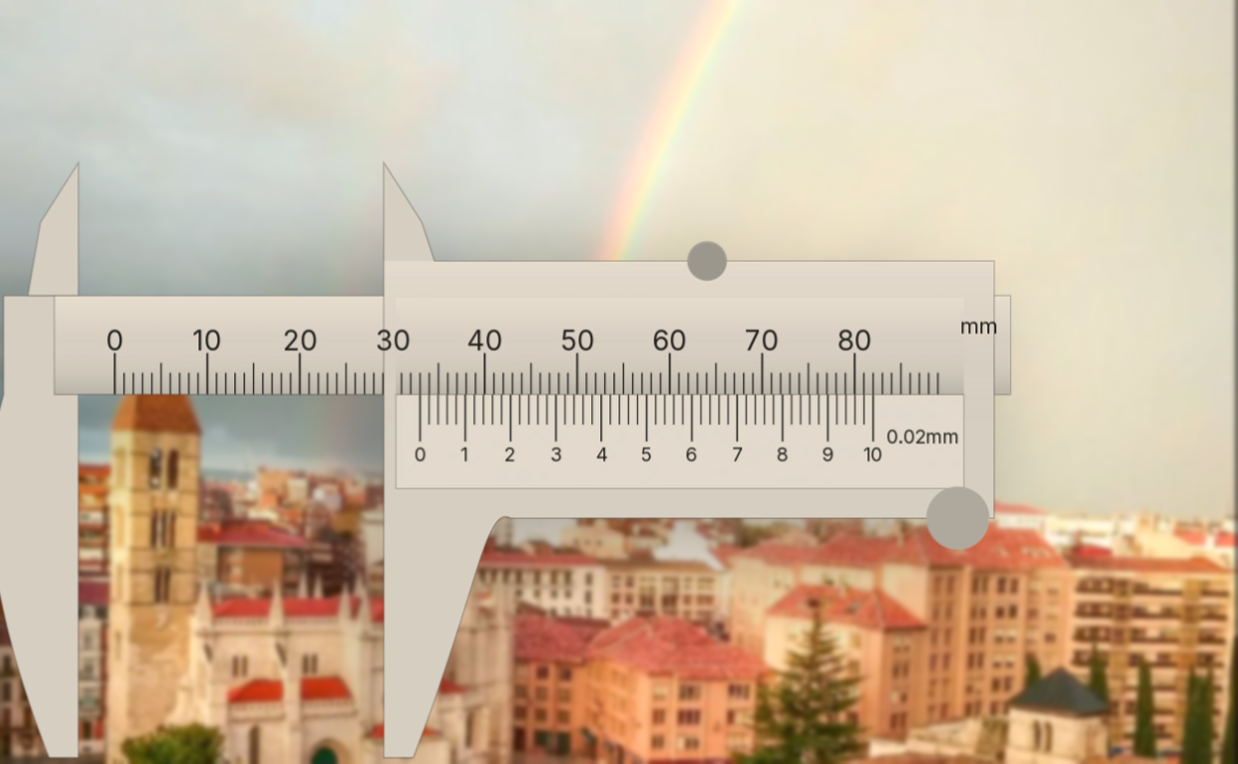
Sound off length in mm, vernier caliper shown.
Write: 33.0 mm
